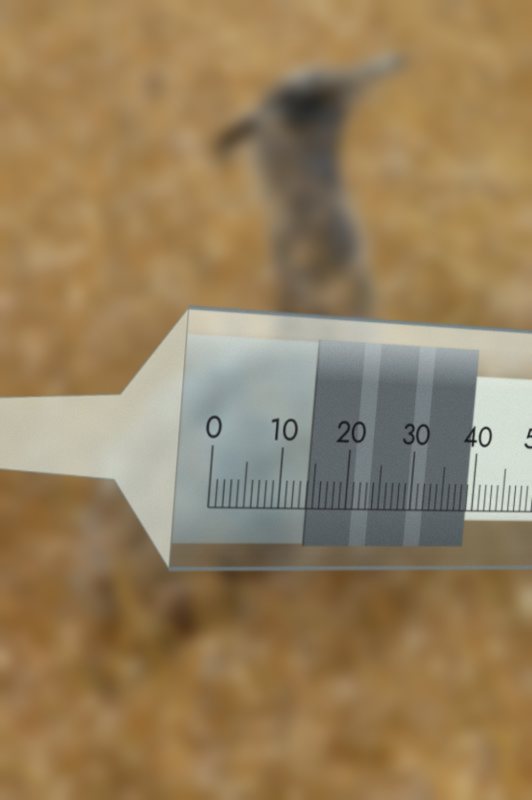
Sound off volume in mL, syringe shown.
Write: 14 mL
